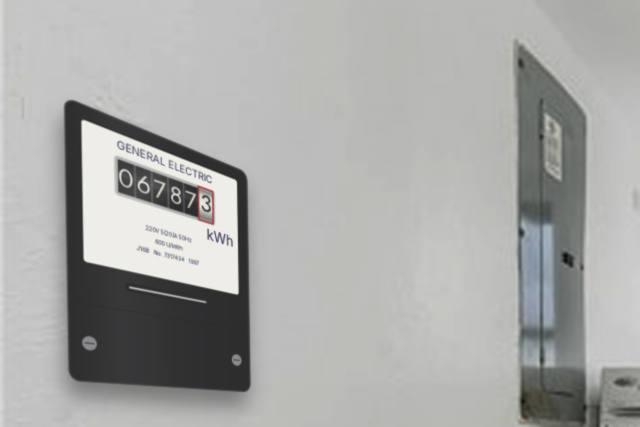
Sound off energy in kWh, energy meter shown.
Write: 6787.3 kWh
